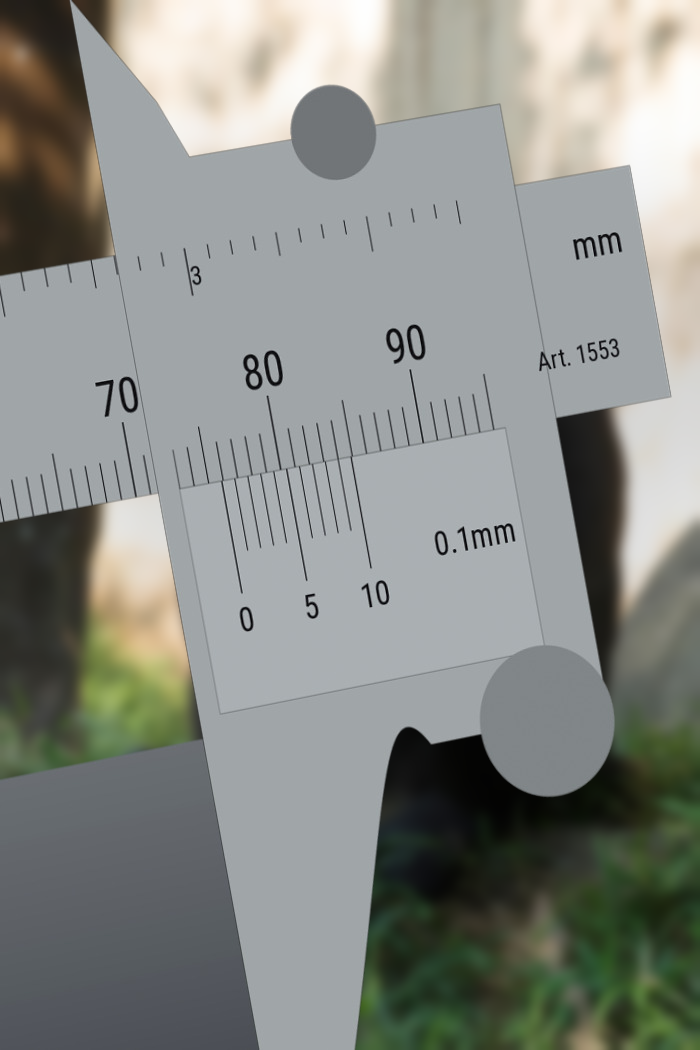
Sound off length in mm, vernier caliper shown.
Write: 75.9 mm
